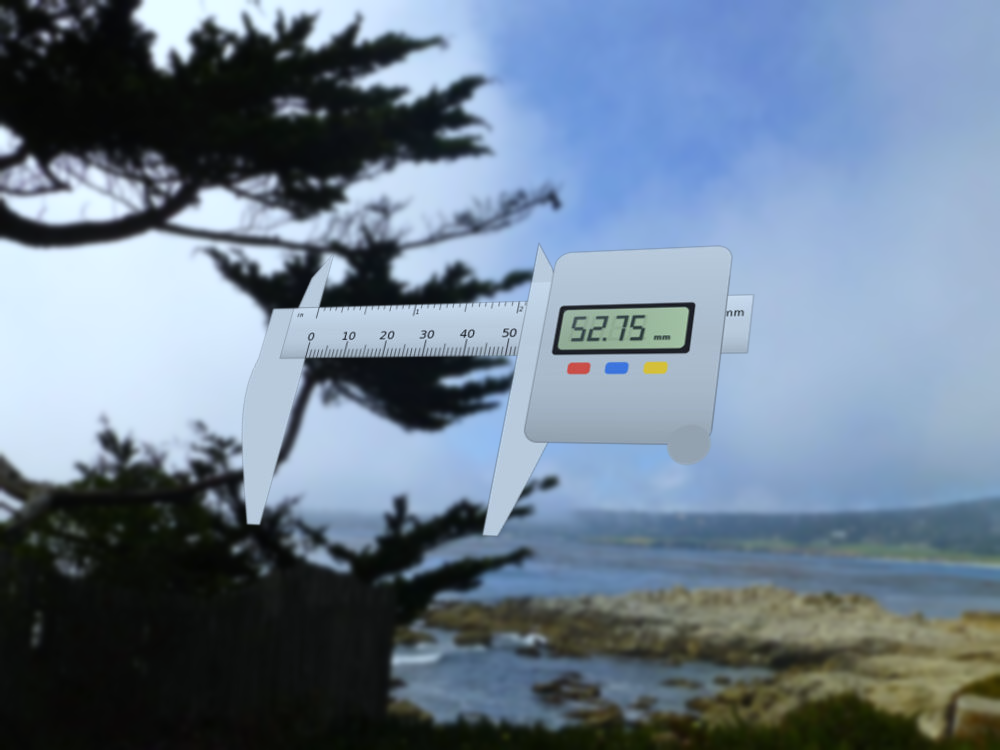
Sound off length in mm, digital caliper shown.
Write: 52.75 mm
